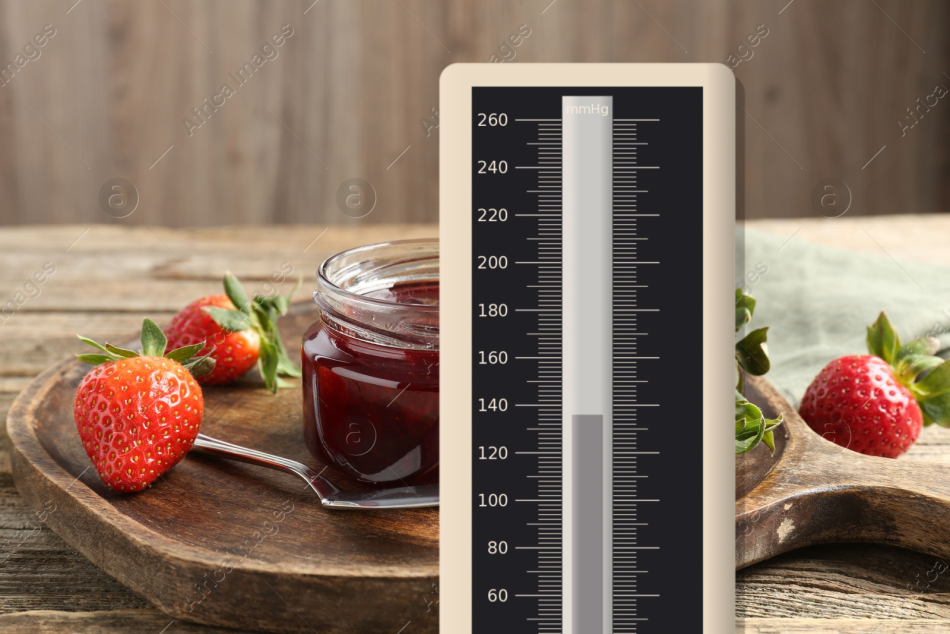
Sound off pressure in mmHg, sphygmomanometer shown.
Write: 136 mmHg
